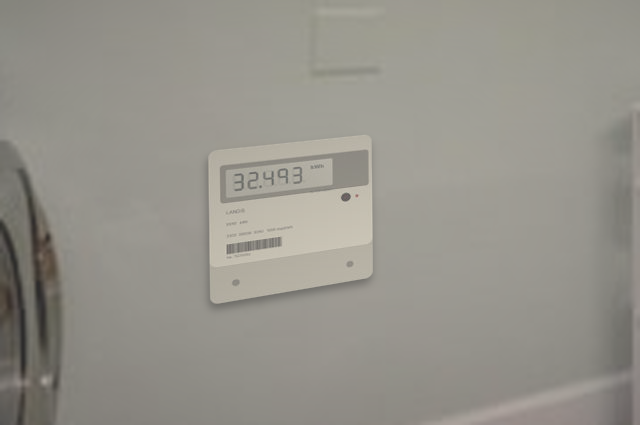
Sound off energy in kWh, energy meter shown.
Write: 32.493 kWh
